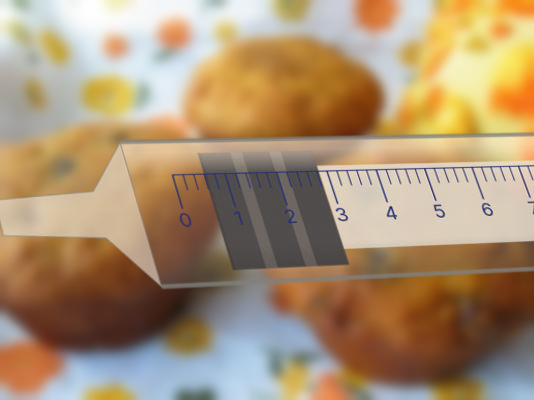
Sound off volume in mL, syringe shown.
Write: 0.6 mL
